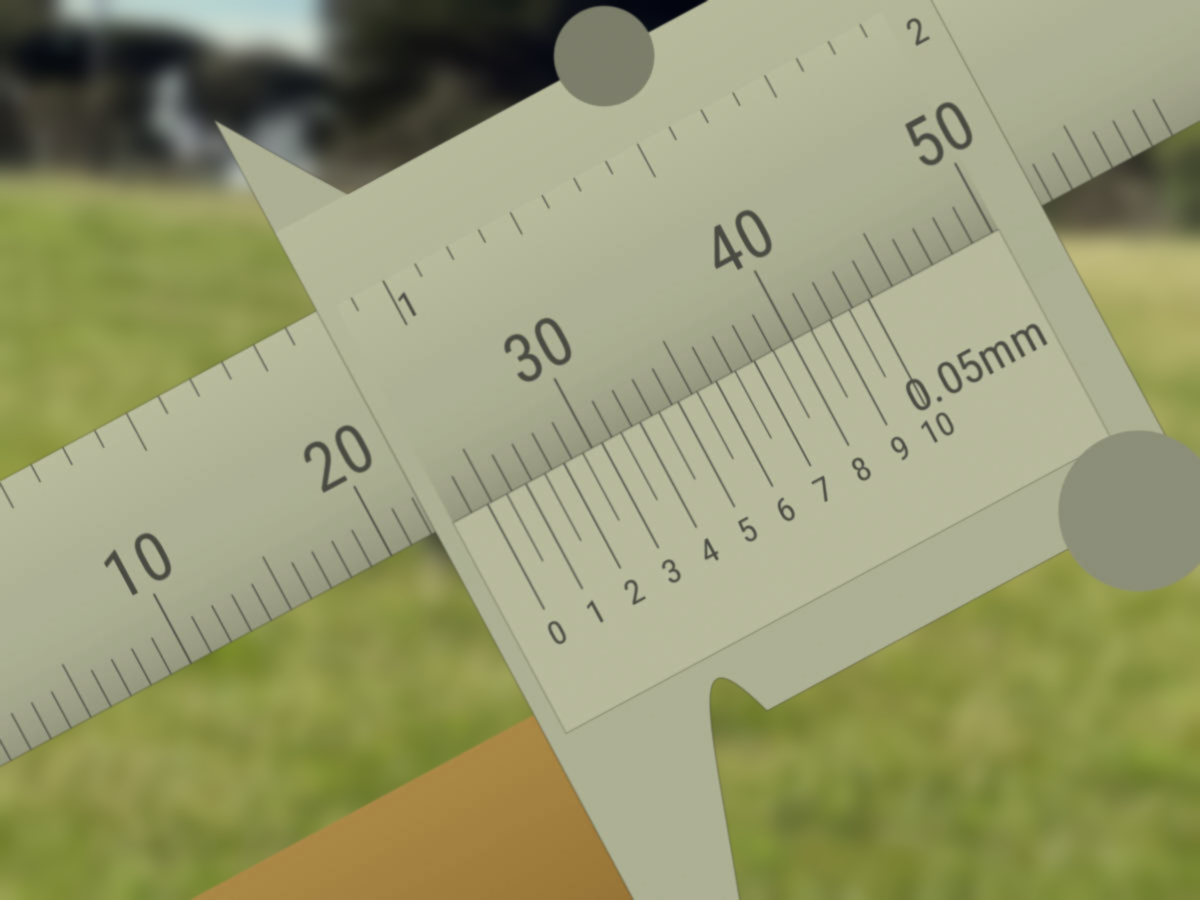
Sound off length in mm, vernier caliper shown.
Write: 24.8 mm
